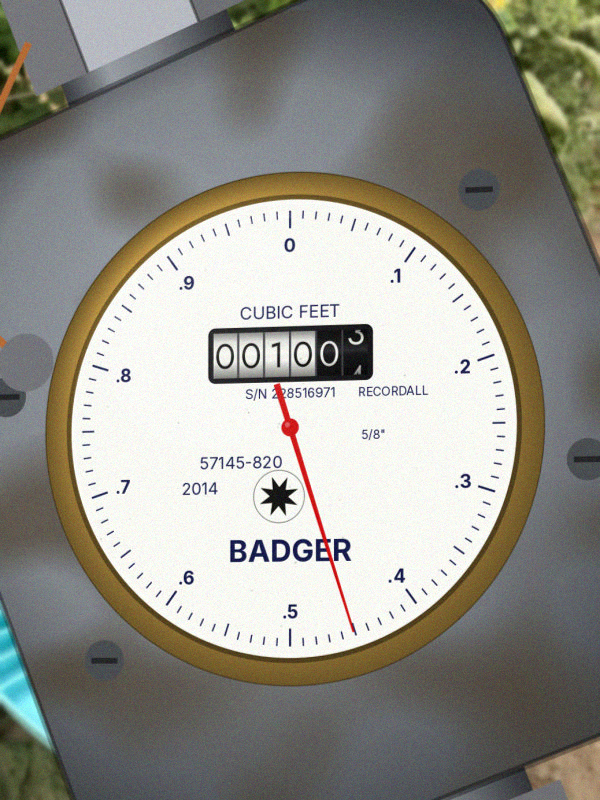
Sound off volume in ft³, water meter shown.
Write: 1003.45 ft³
